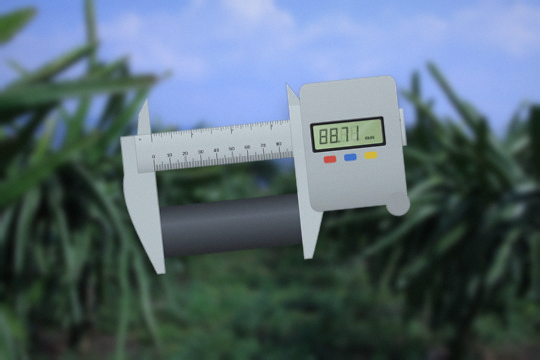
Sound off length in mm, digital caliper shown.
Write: 88.71 mm
